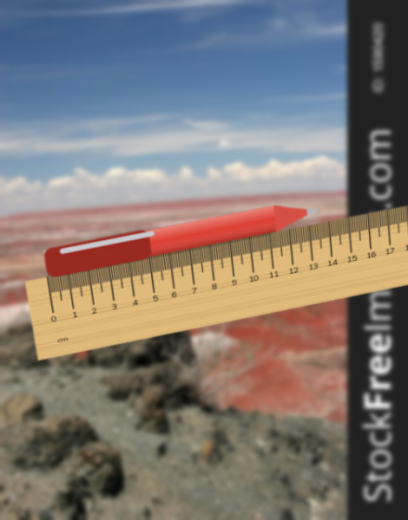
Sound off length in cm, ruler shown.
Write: 13.5 cm
